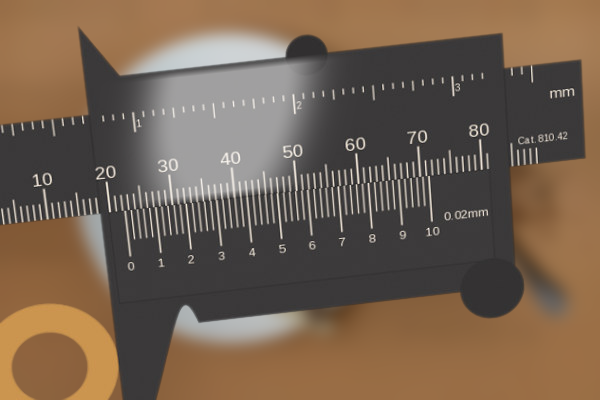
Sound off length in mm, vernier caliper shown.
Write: 22.4 mm
